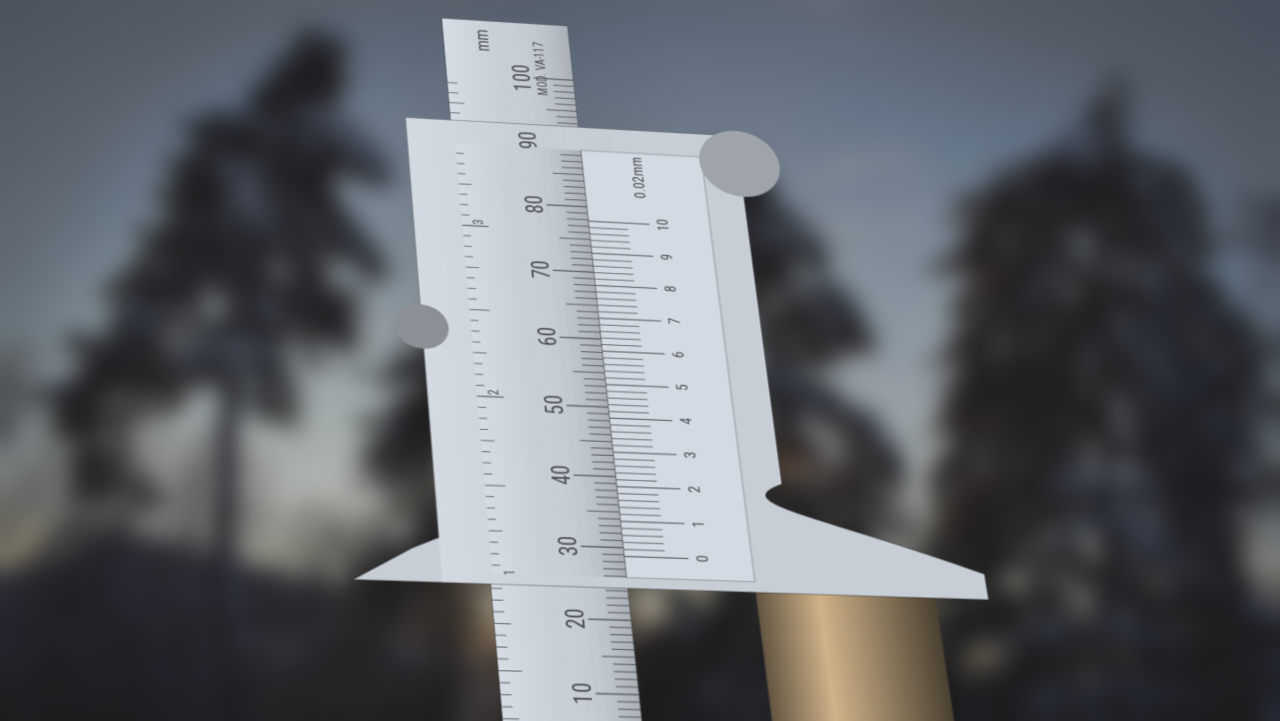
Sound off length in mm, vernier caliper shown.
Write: 28.8 mm
